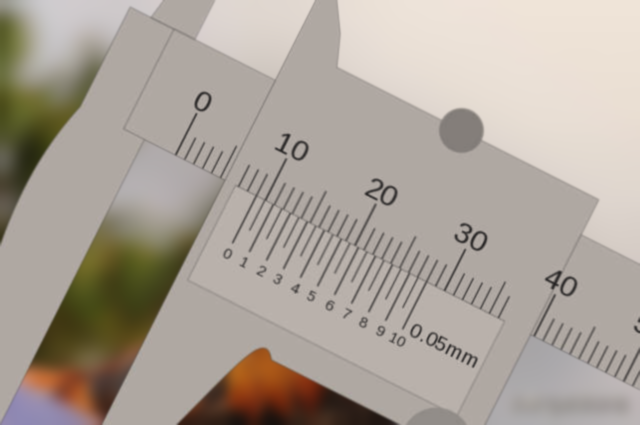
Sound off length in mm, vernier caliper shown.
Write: 9.0 mm
